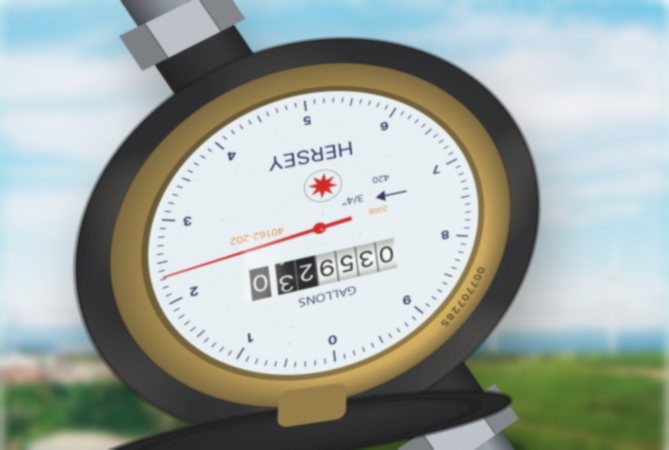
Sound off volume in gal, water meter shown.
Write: 359232.3 gal
